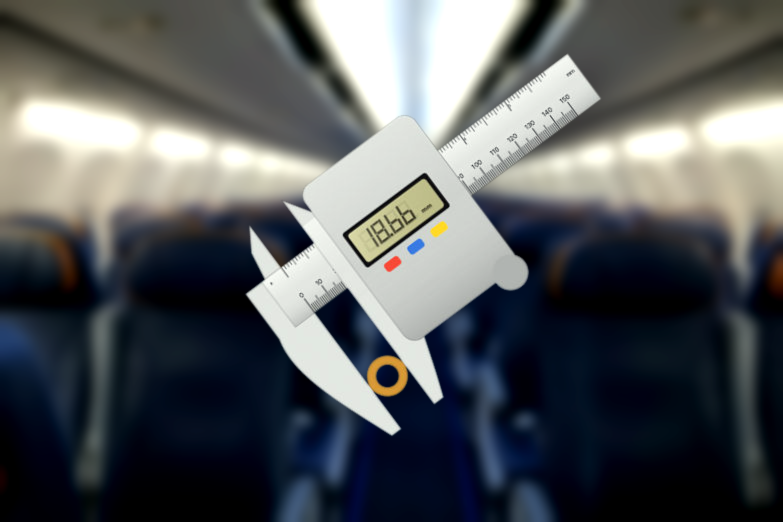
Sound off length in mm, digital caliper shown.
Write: 18.66 mm
